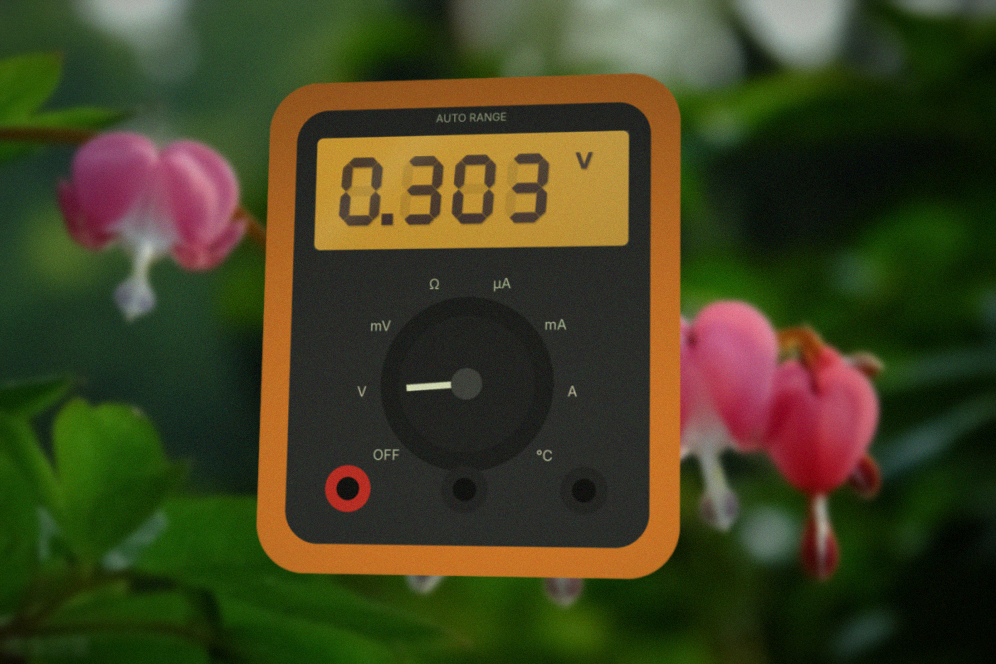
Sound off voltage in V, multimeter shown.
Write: 0.303 V
